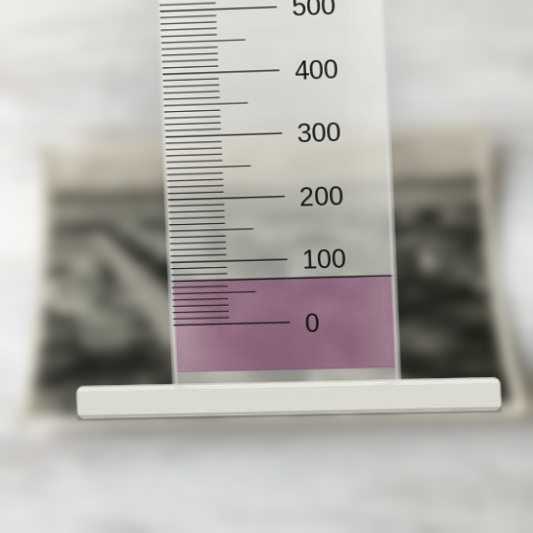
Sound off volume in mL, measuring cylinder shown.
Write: 70 mL
